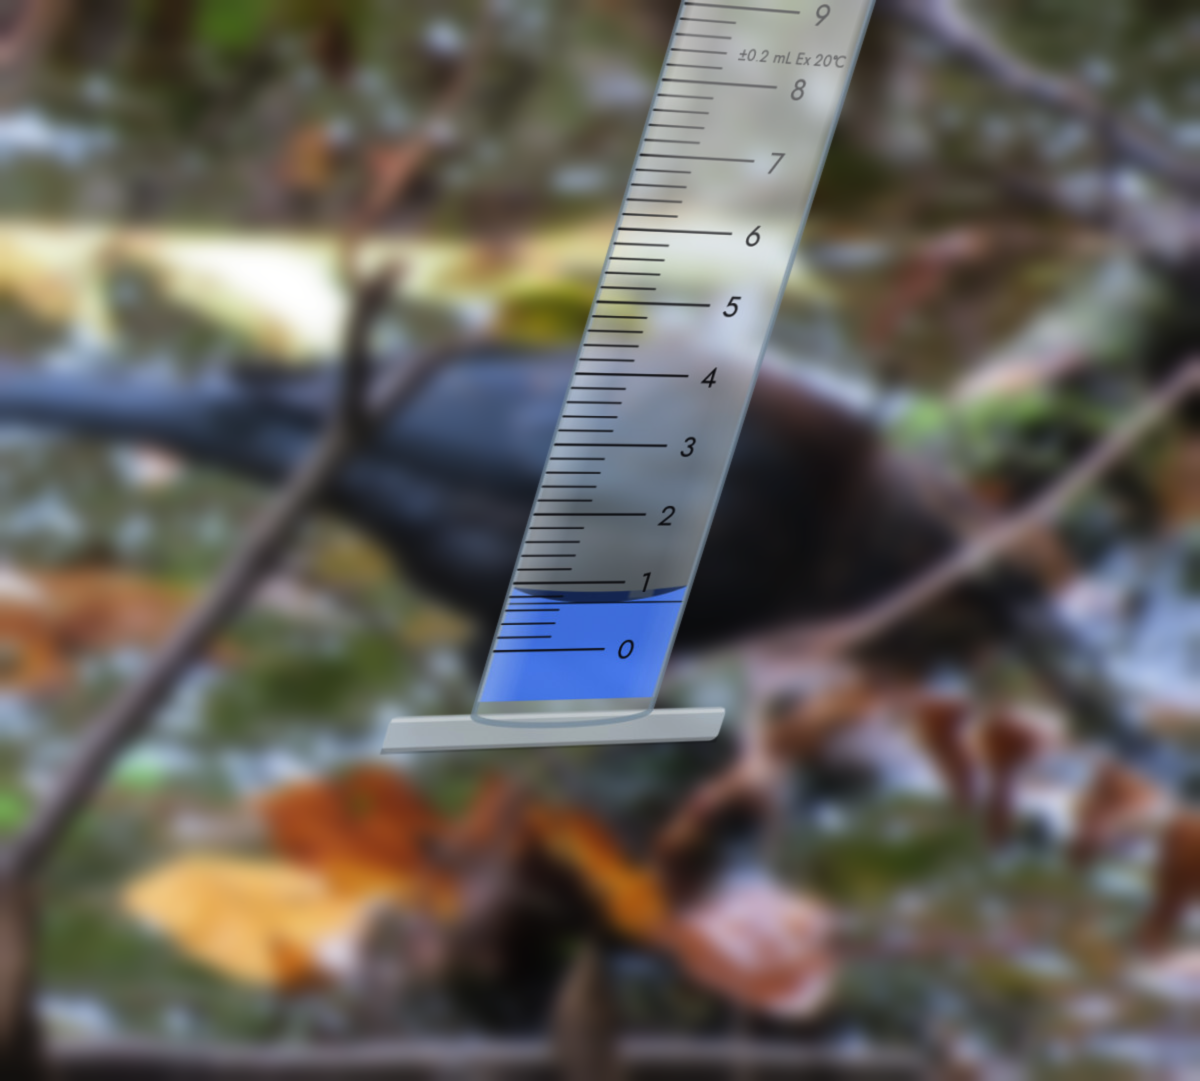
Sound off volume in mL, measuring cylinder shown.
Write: 0.7 mL
